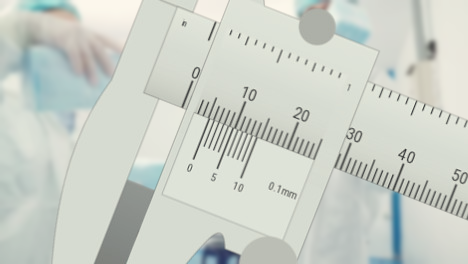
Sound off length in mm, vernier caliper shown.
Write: 5.2 mm
